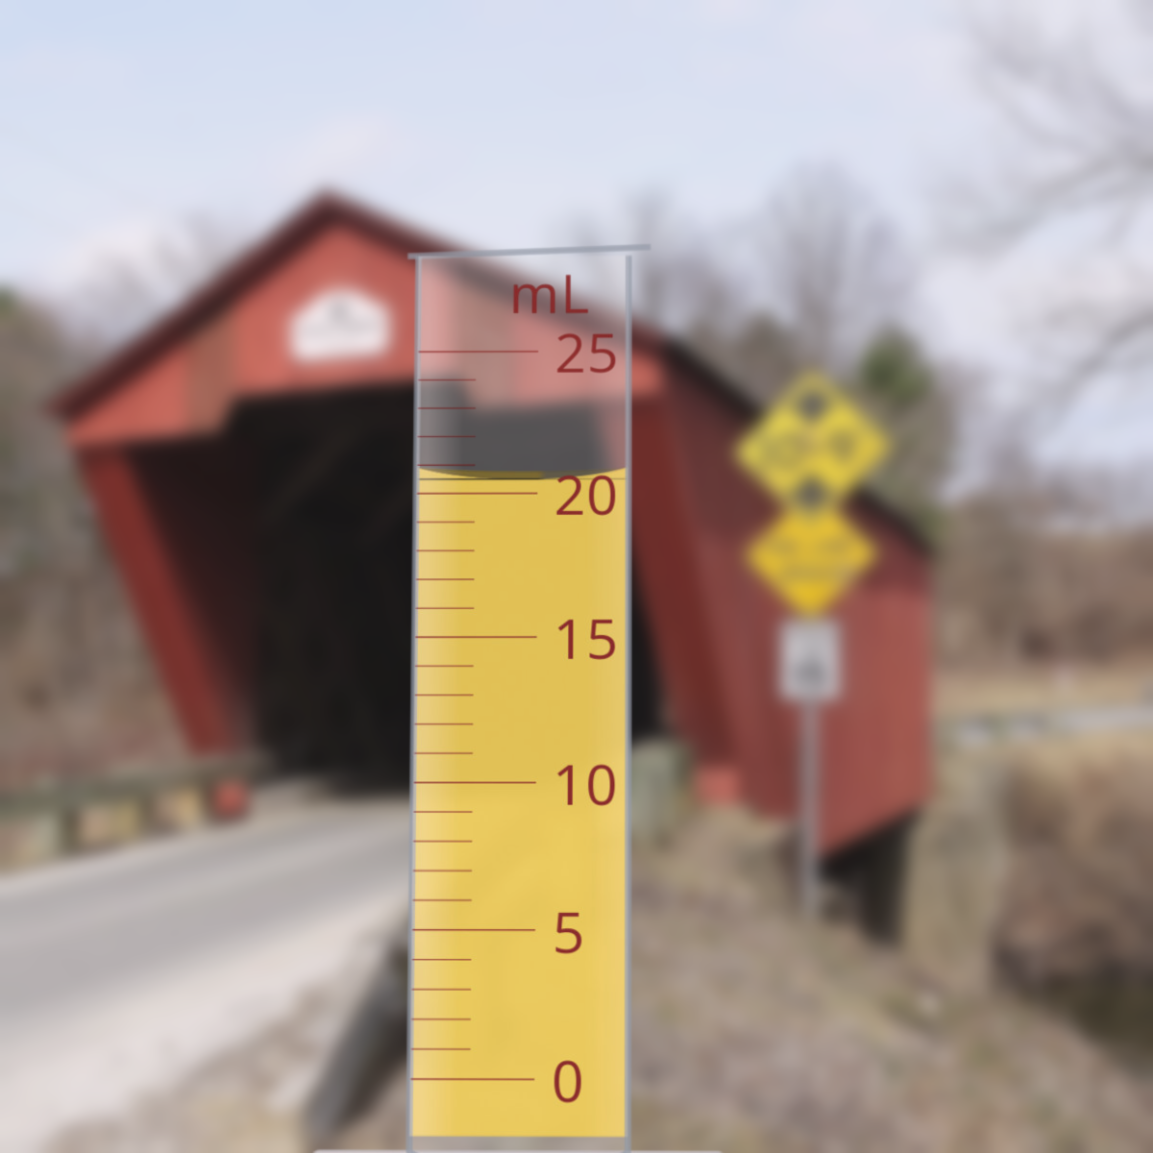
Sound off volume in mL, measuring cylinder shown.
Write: 20.5 mL
